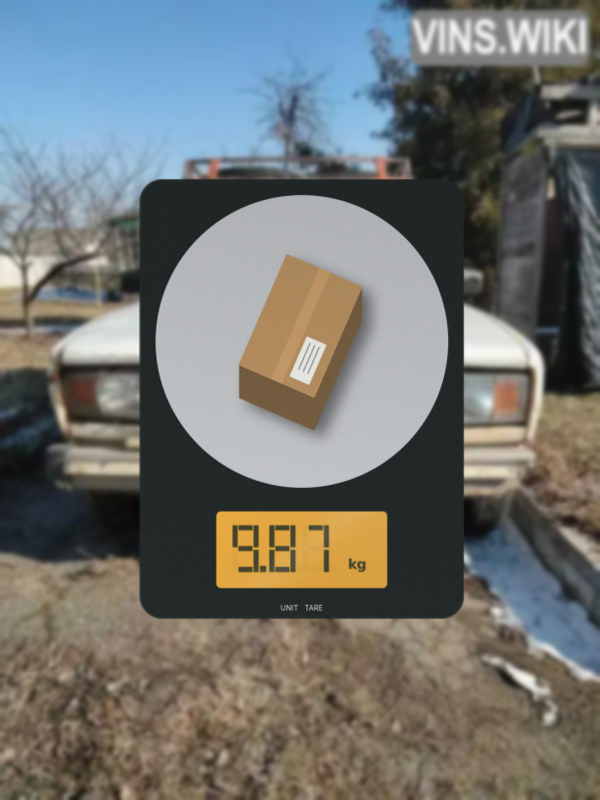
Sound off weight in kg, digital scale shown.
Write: 9.87 kg
